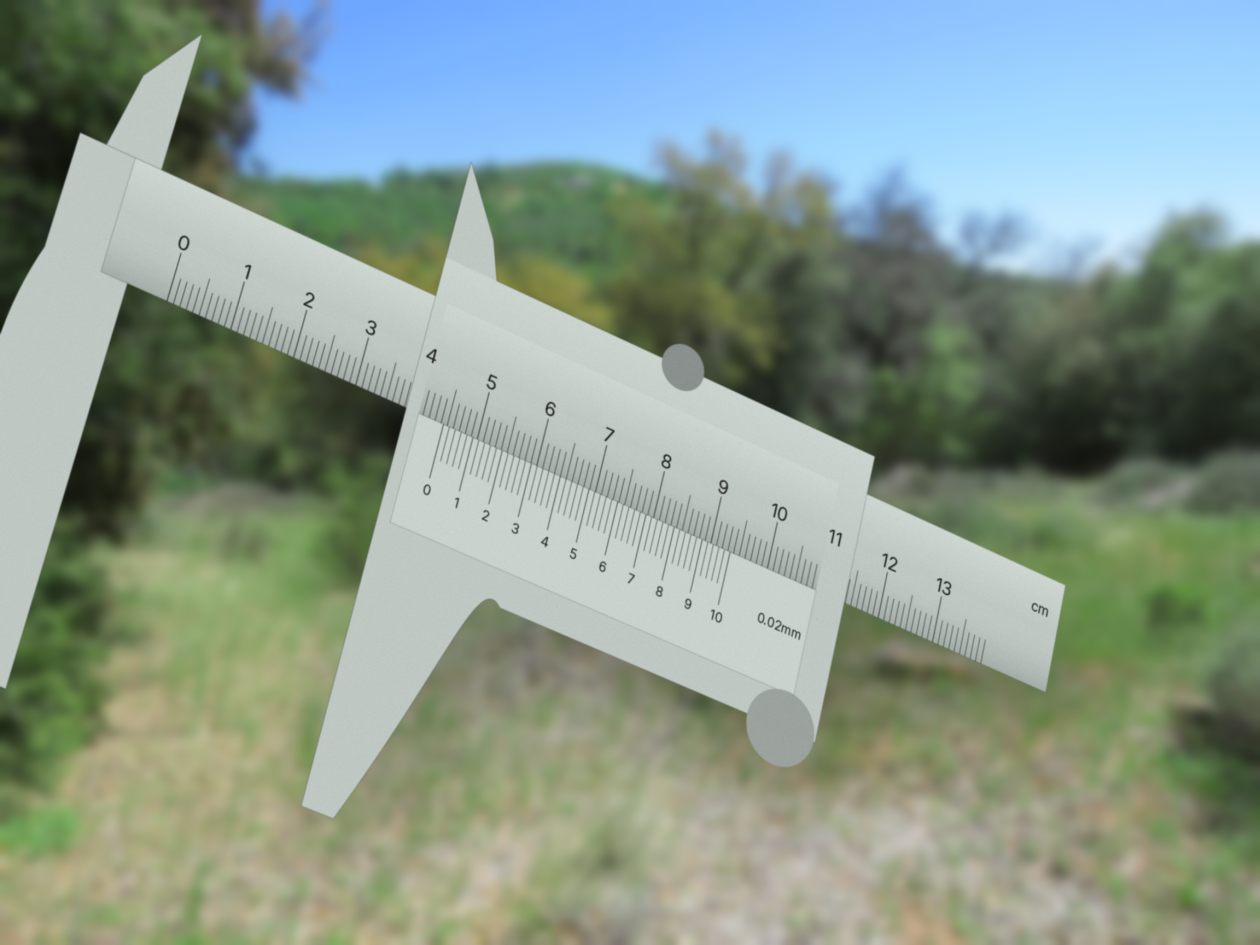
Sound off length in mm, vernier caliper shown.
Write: 44.4 mm
